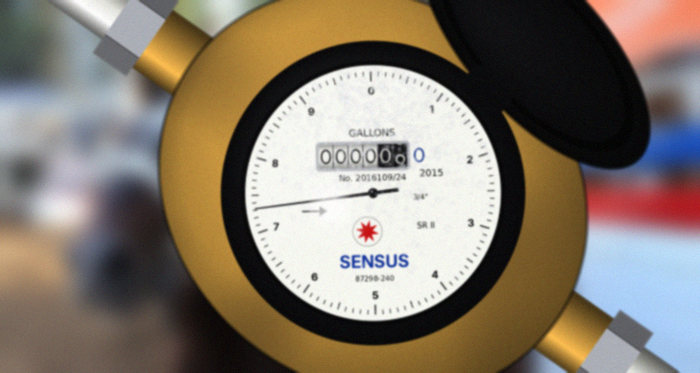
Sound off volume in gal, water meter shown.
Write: 87.3 gal
